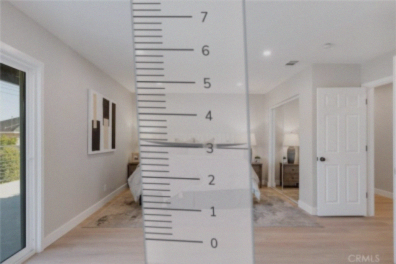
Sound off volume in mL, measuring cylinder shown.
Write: 3 mL
